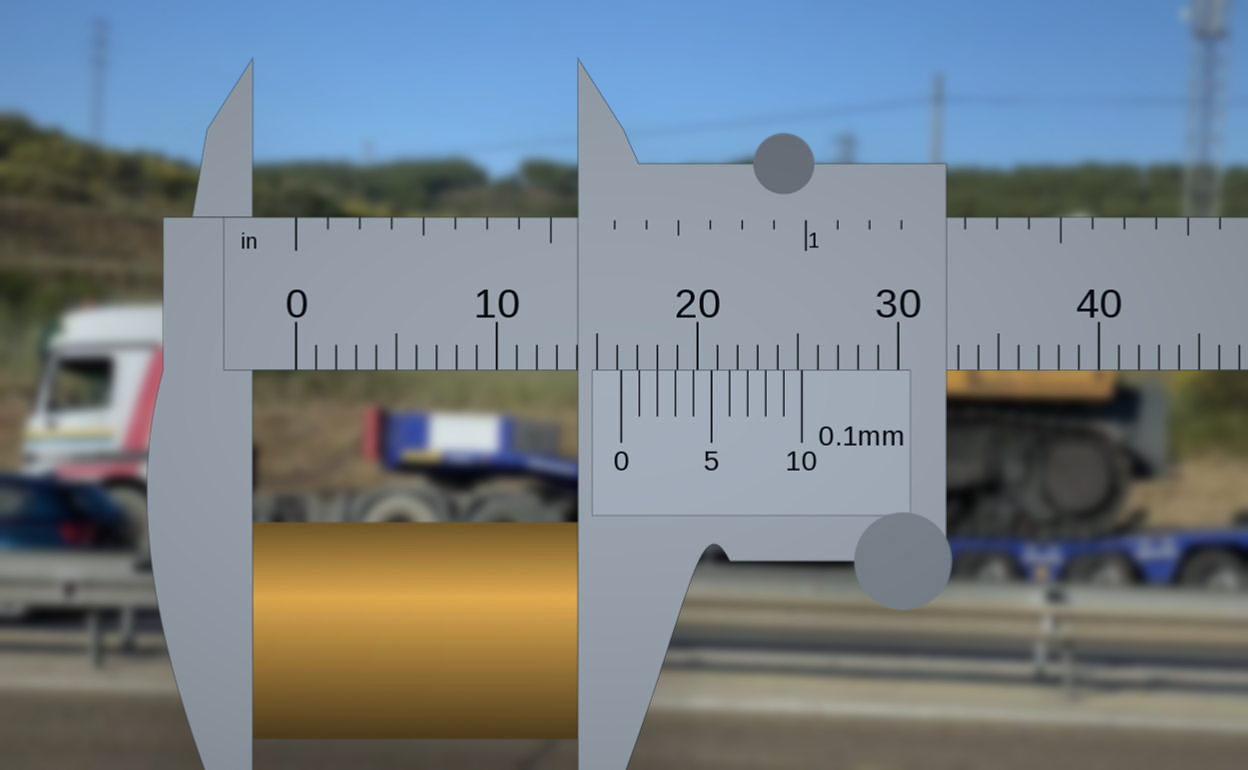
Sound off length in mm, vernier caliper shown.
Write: 16.2 mm
